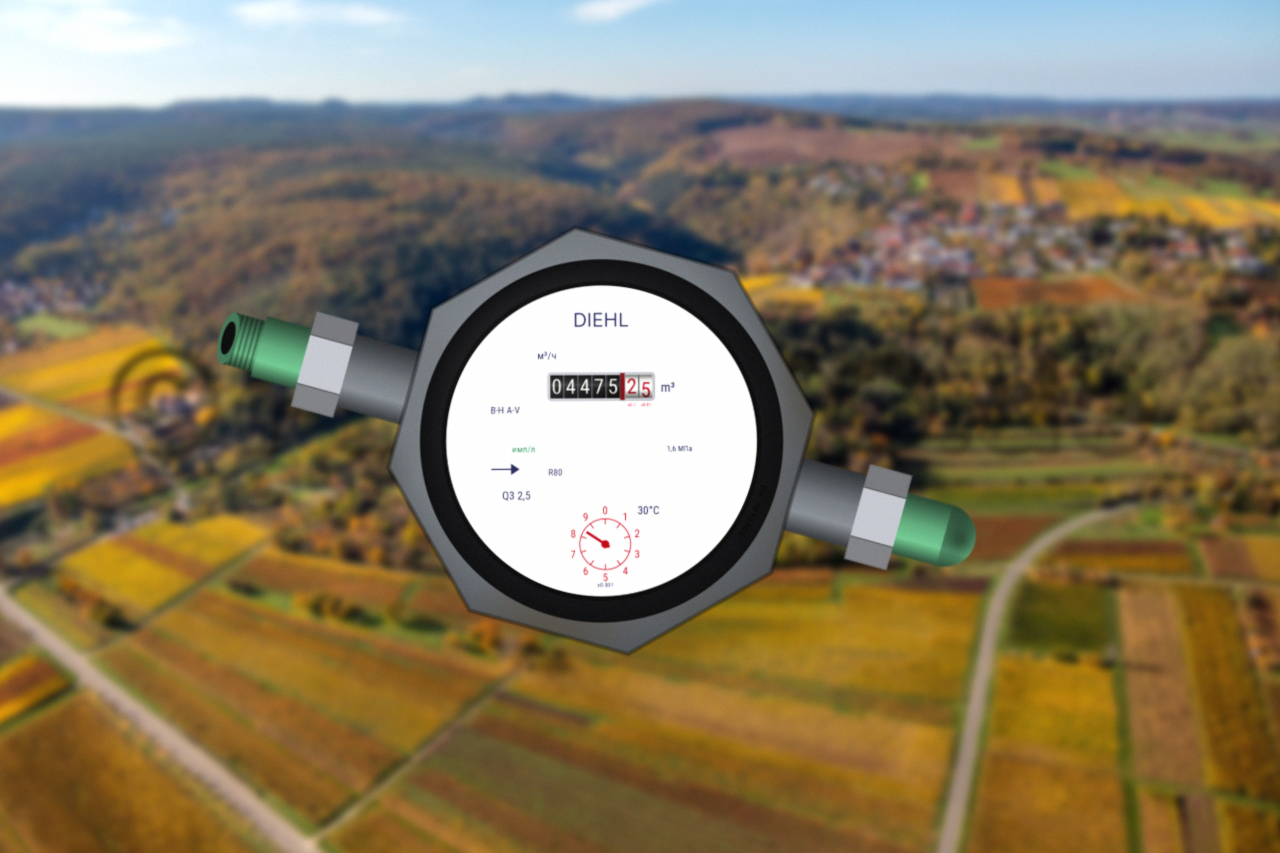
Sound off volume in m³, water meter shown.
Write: 4475.248 m³
